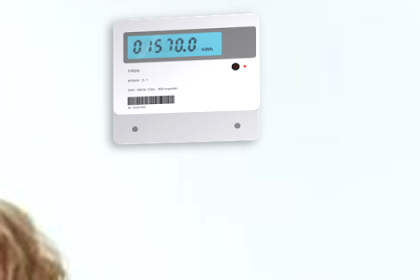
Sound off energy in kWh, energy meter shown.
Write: 1570.0 kWh
